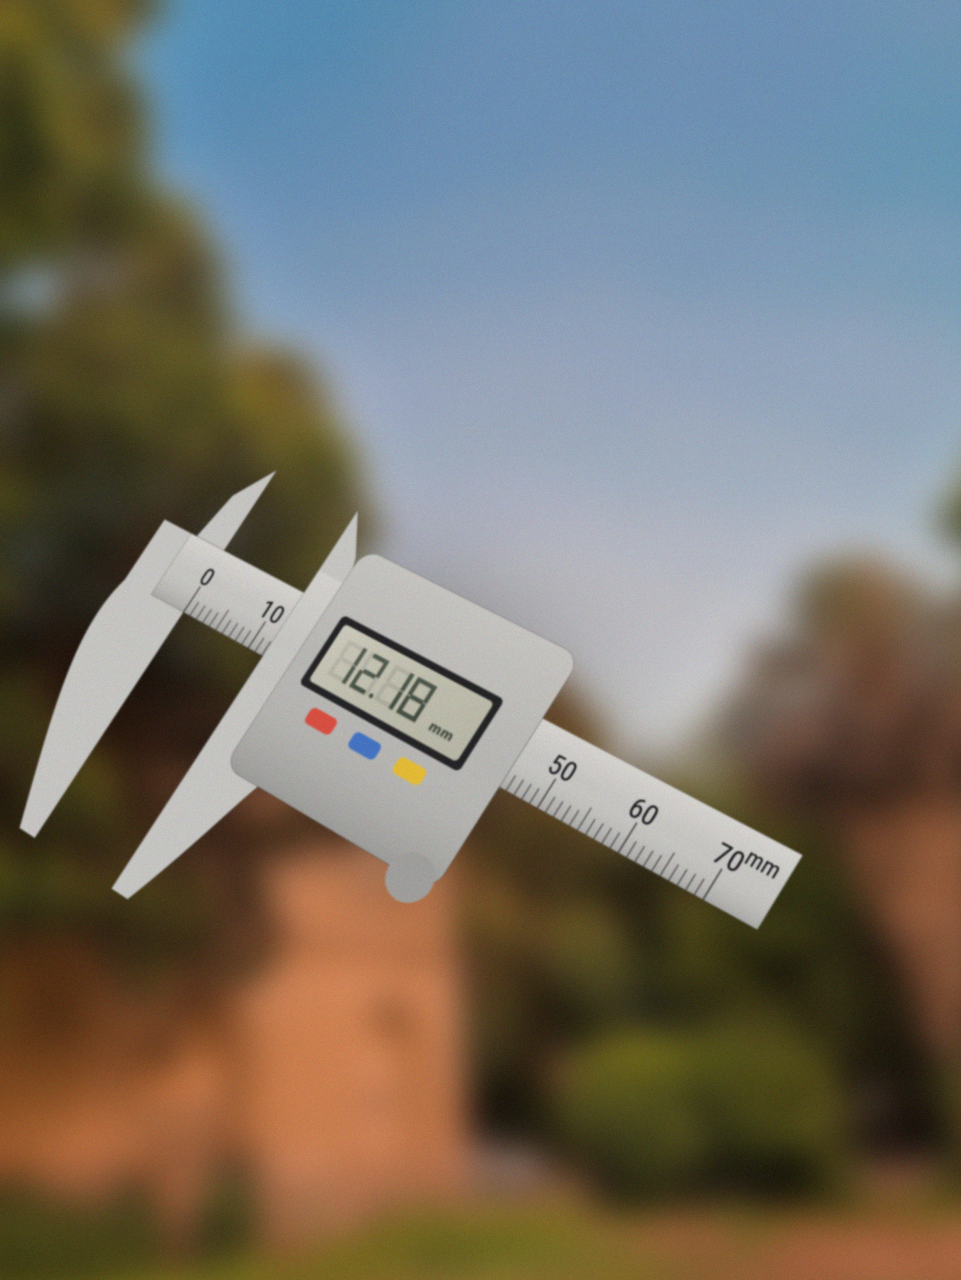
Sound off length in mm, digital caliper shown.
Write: 12.18 mm
